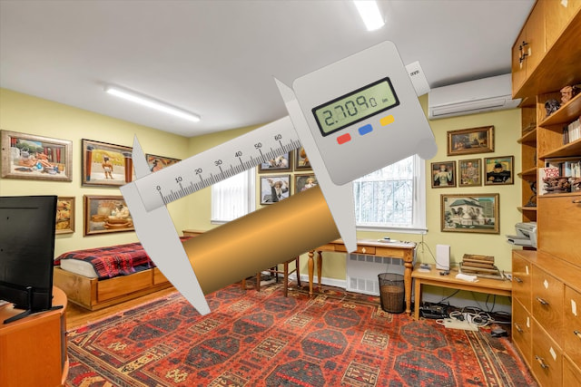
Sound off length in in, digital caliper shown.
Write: 2.7090 in
